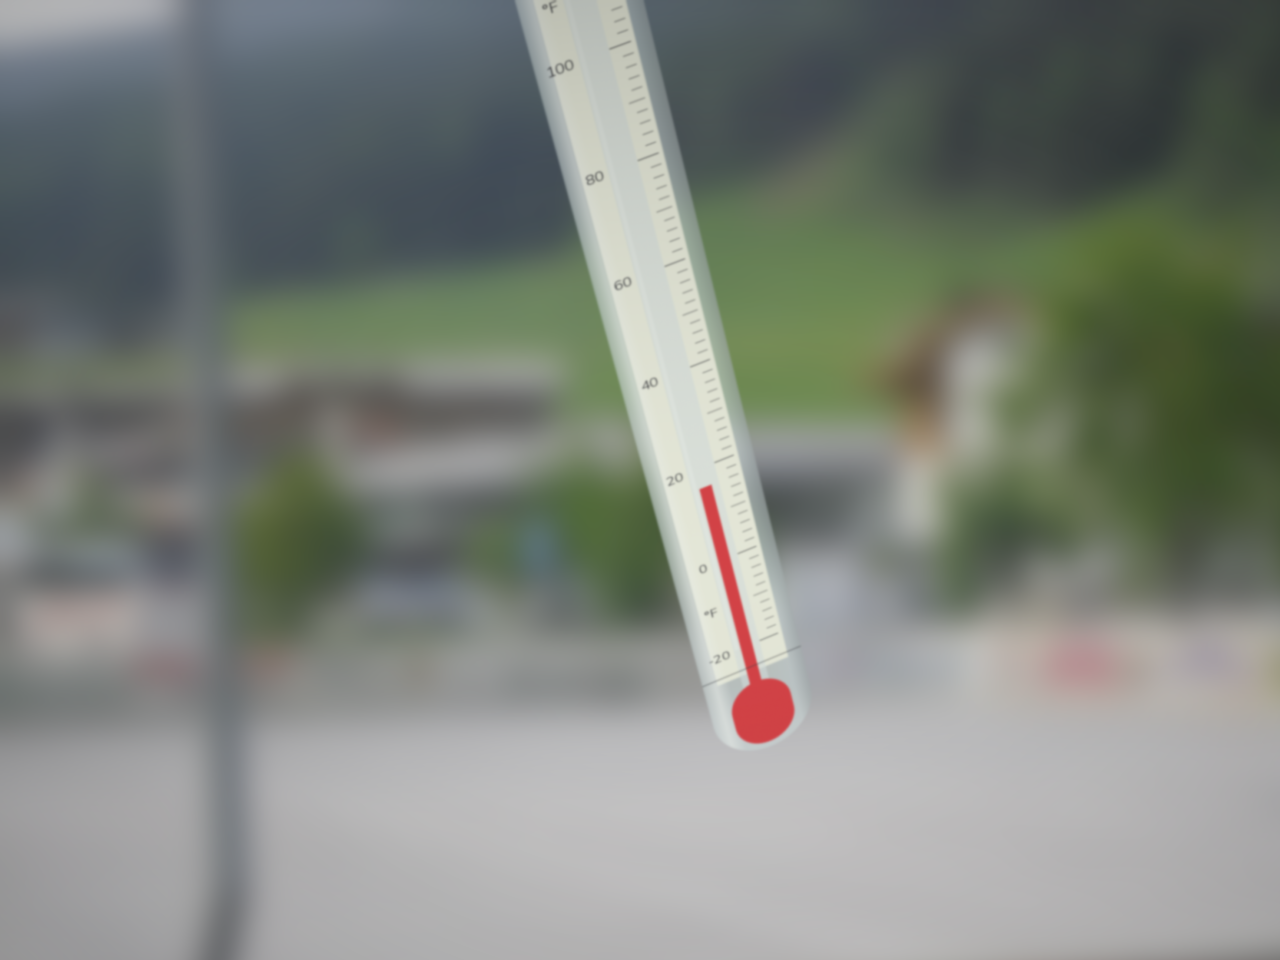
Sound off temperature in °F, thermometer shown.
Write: 16 °F
